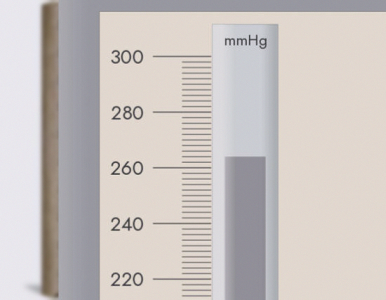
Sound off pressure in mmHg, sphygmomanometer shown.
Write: 264 mmHg
